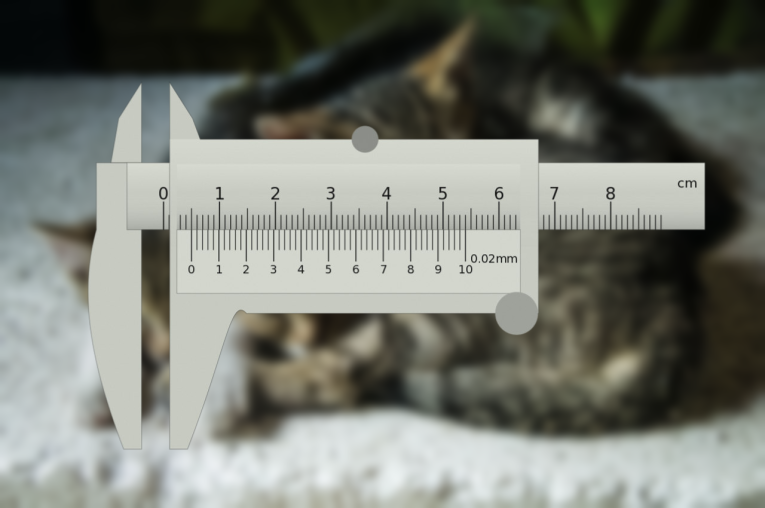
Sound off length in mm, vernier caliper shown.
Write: 5.0 mm
